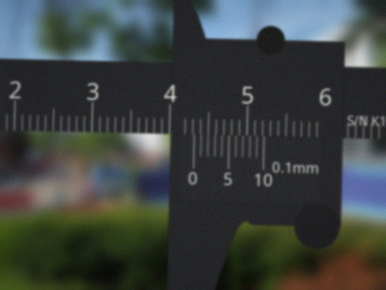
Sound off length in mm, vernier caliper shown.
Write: 43.2 mm
